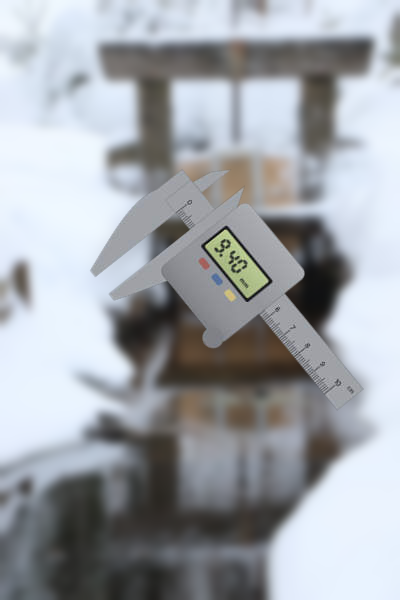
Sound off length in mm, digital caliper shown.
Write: 9.40 mm
